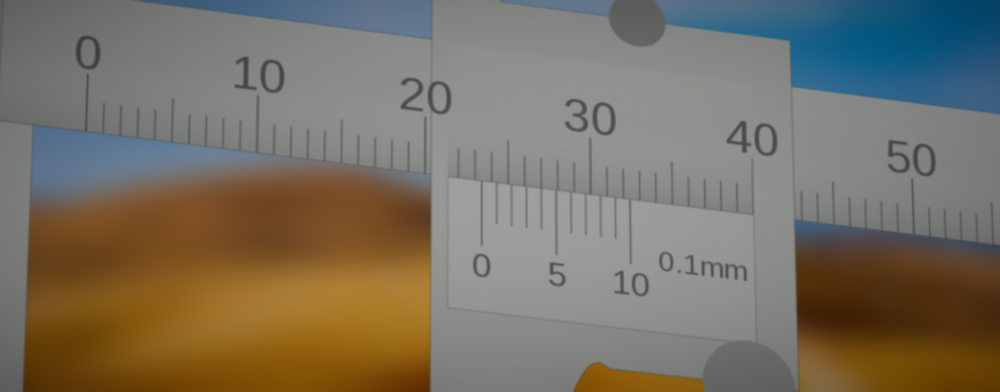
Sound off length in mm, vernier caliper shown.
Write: 23.4 mm
